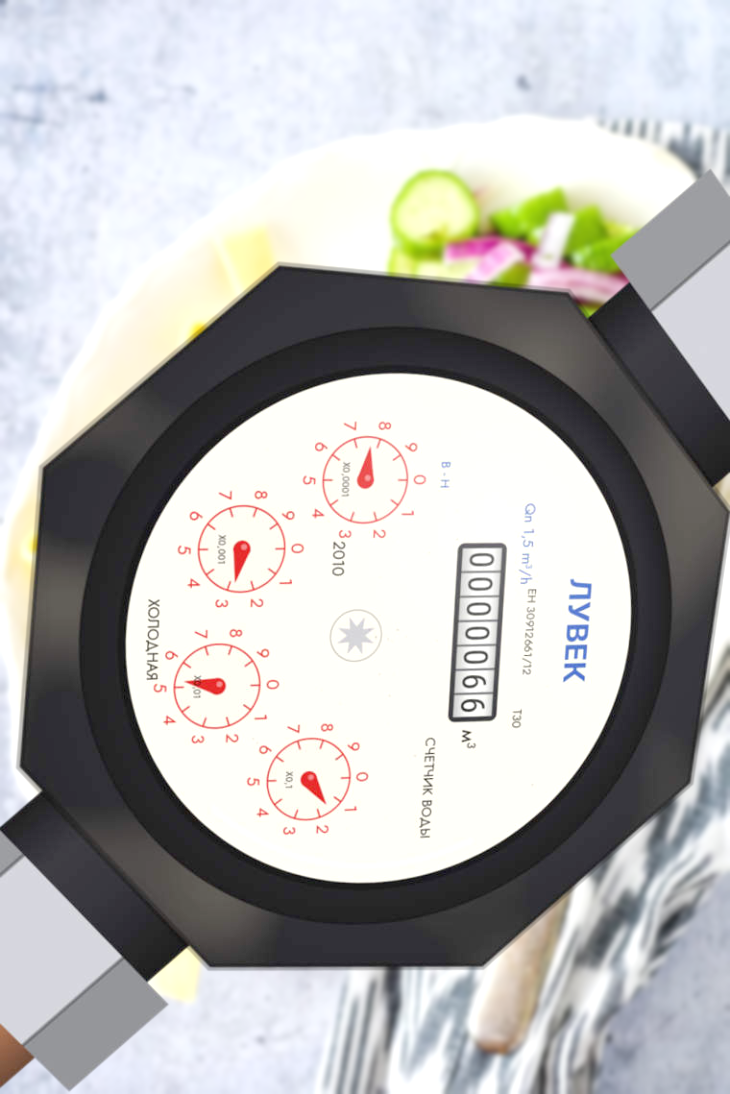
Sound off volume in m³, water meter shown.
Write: 66.1527 m³
